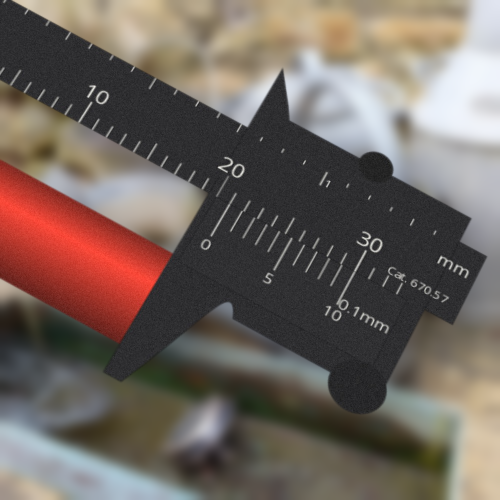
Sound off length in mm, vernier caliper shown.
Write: 21.0 mm
